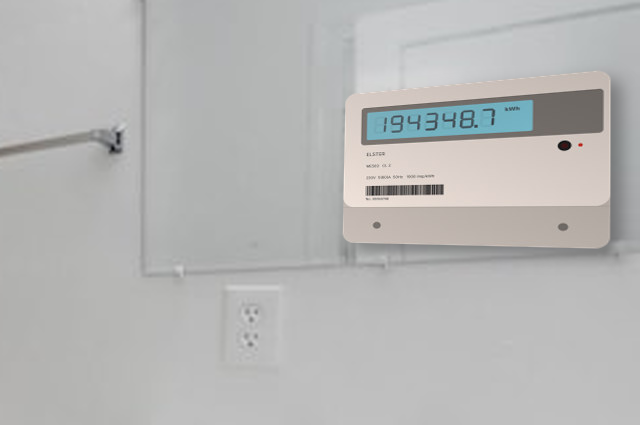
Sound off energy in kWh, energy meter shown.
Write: 194348.7 kWh
